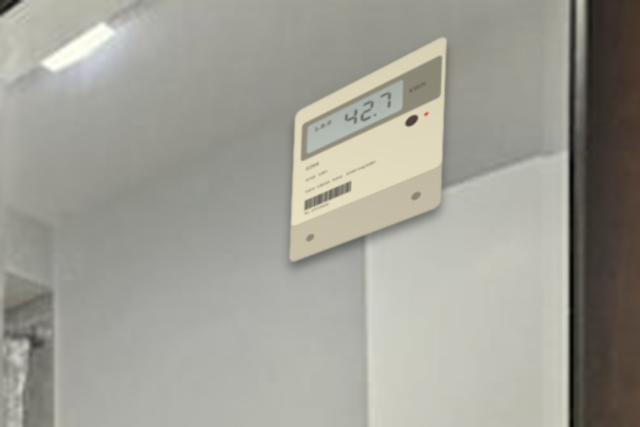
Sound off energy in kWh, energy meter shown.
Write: 42.7 kWh
